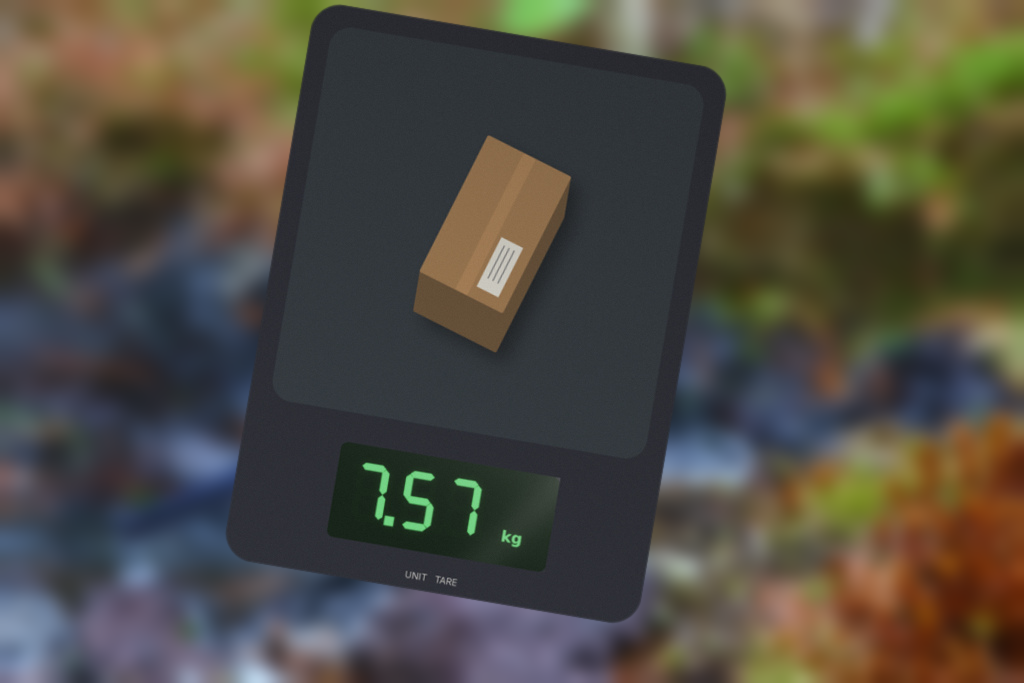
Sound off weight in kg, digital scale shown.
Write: 7.57 kg
